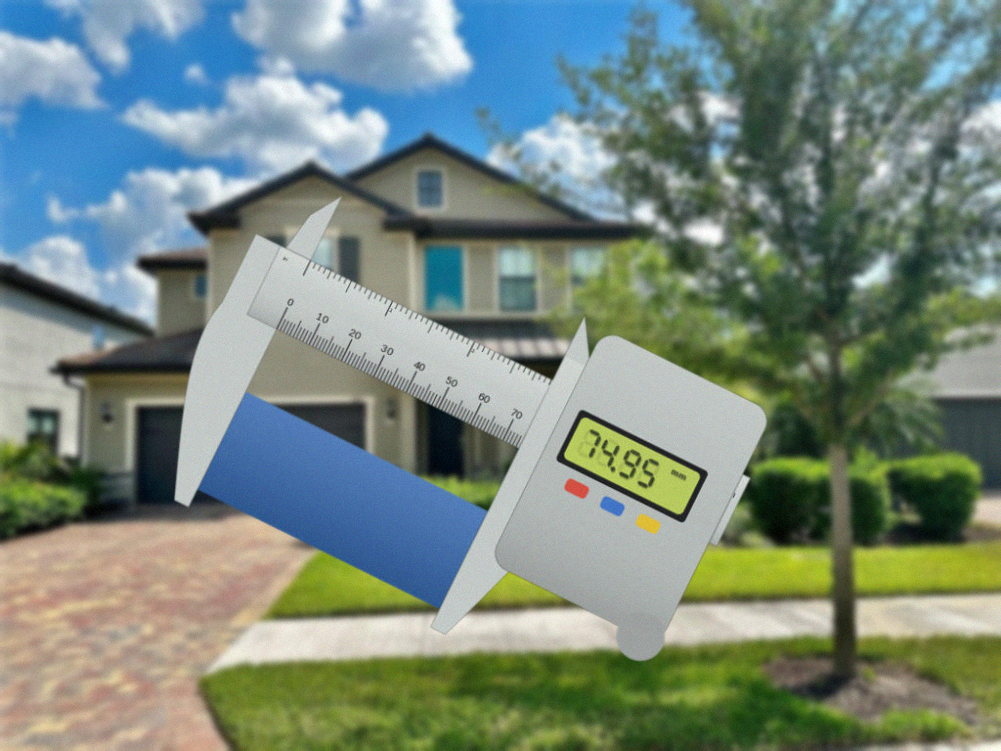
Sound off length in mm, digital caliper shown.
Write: 74.95 mm
